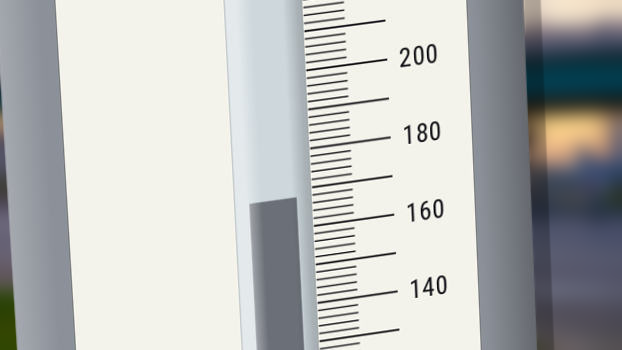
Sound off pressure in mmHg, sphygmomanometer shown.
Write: 168 mmHg
